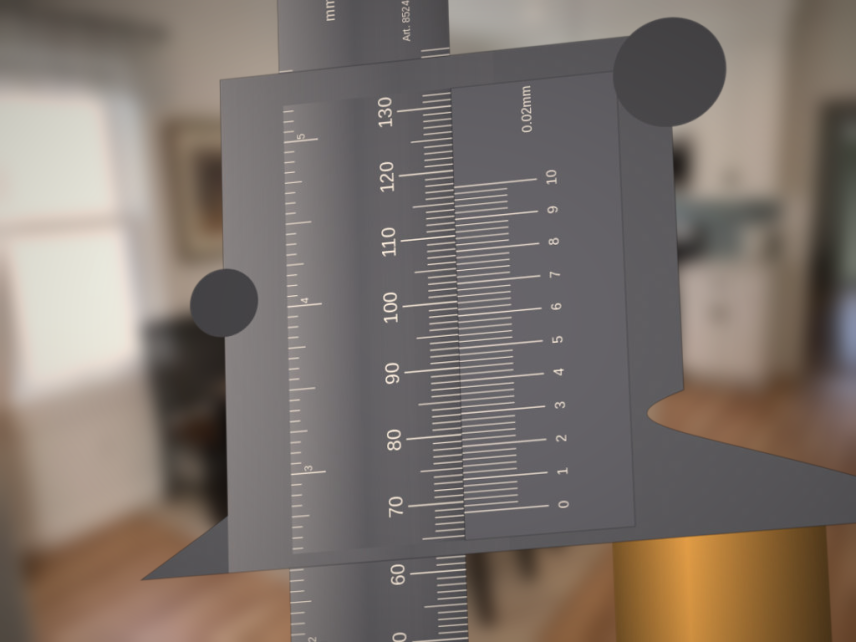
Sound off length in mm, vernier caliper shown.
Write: 68.4 mm
